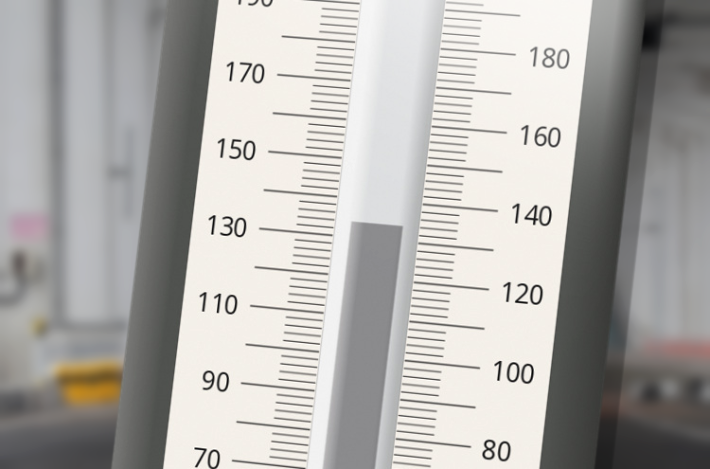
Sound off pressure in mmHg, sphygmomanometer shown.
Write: 134 mmHg
